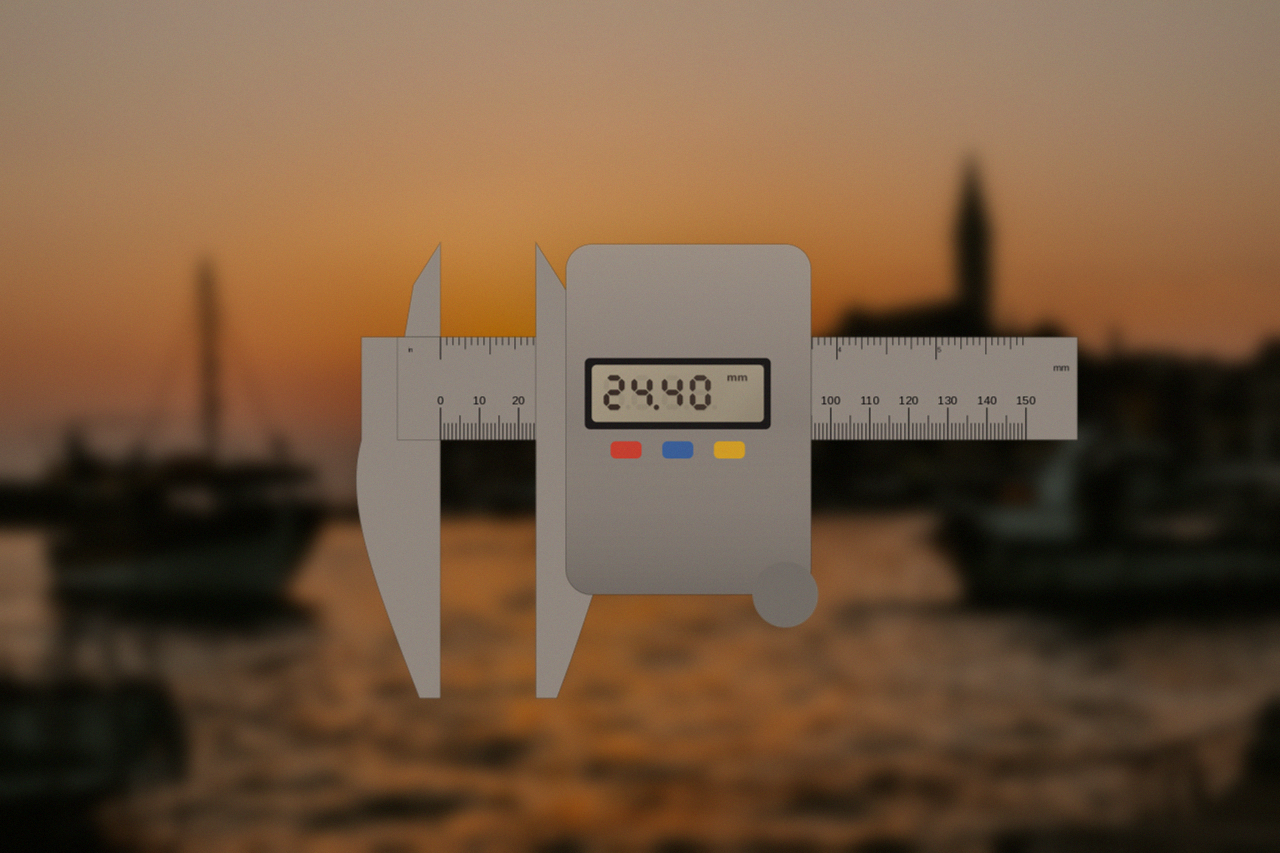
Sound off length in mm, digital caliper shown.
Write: 24.40 mm
